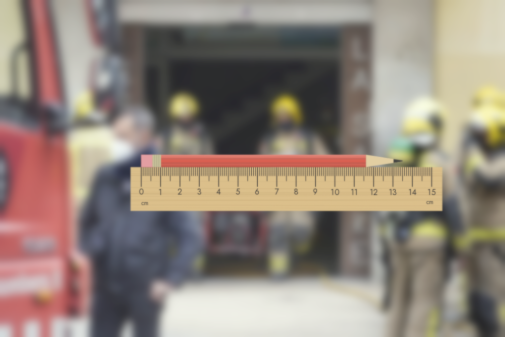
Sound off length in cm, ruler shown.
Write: 13.5 cm
